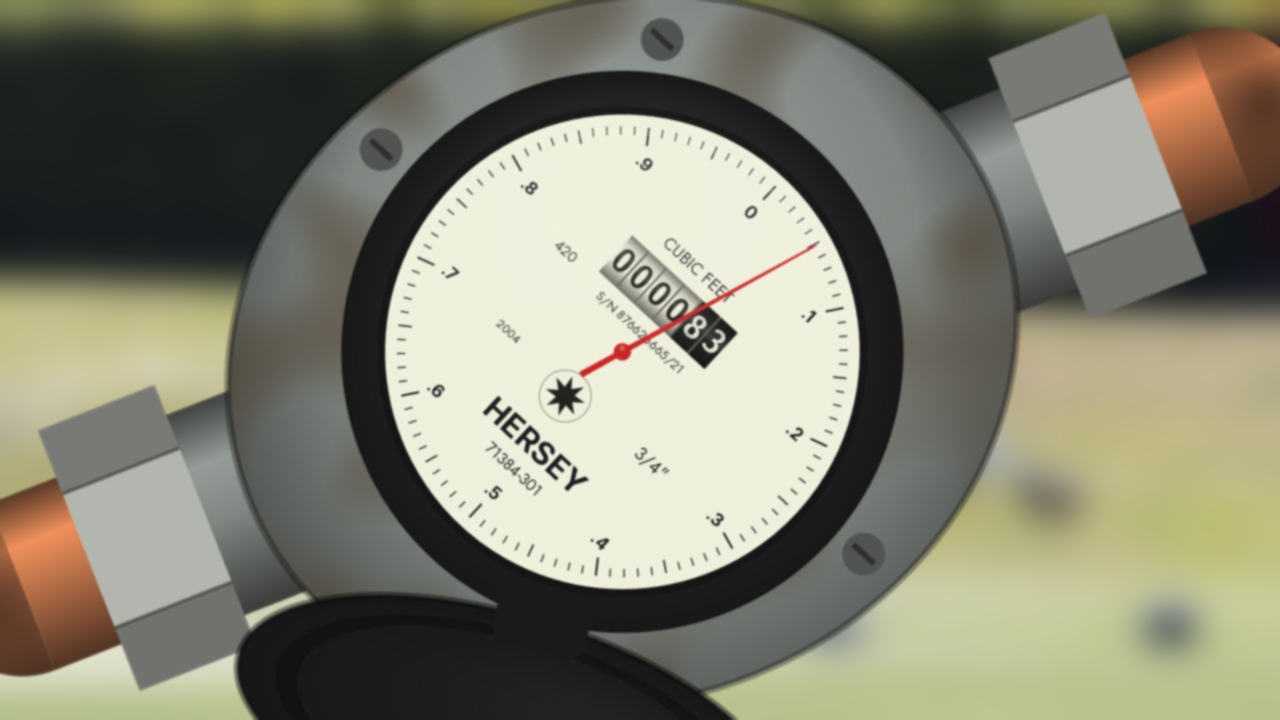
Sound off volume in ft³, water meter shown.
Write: 83.05 ft³
